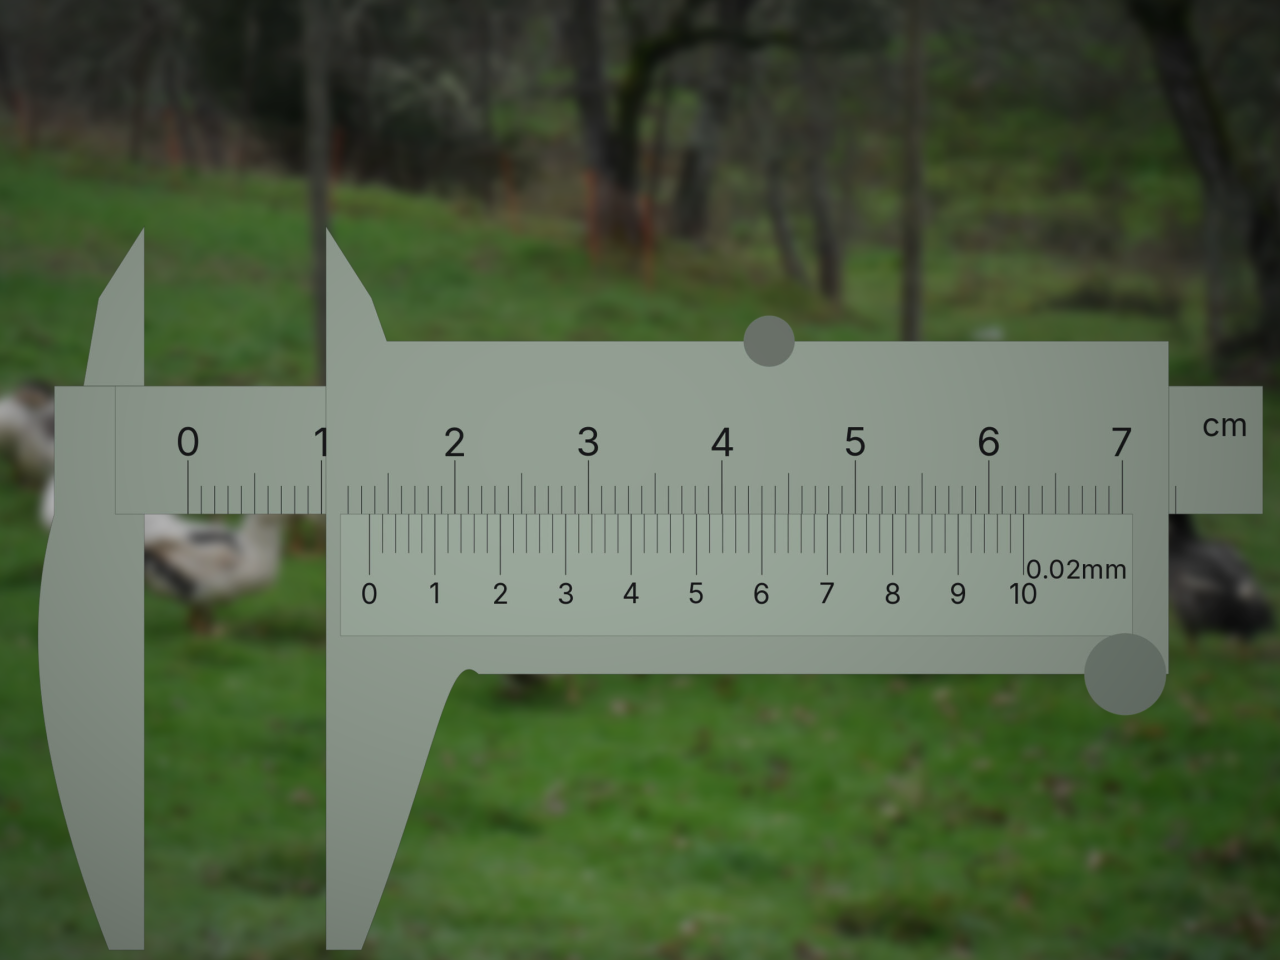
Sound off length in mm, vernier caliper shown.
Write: 13.6 mm
